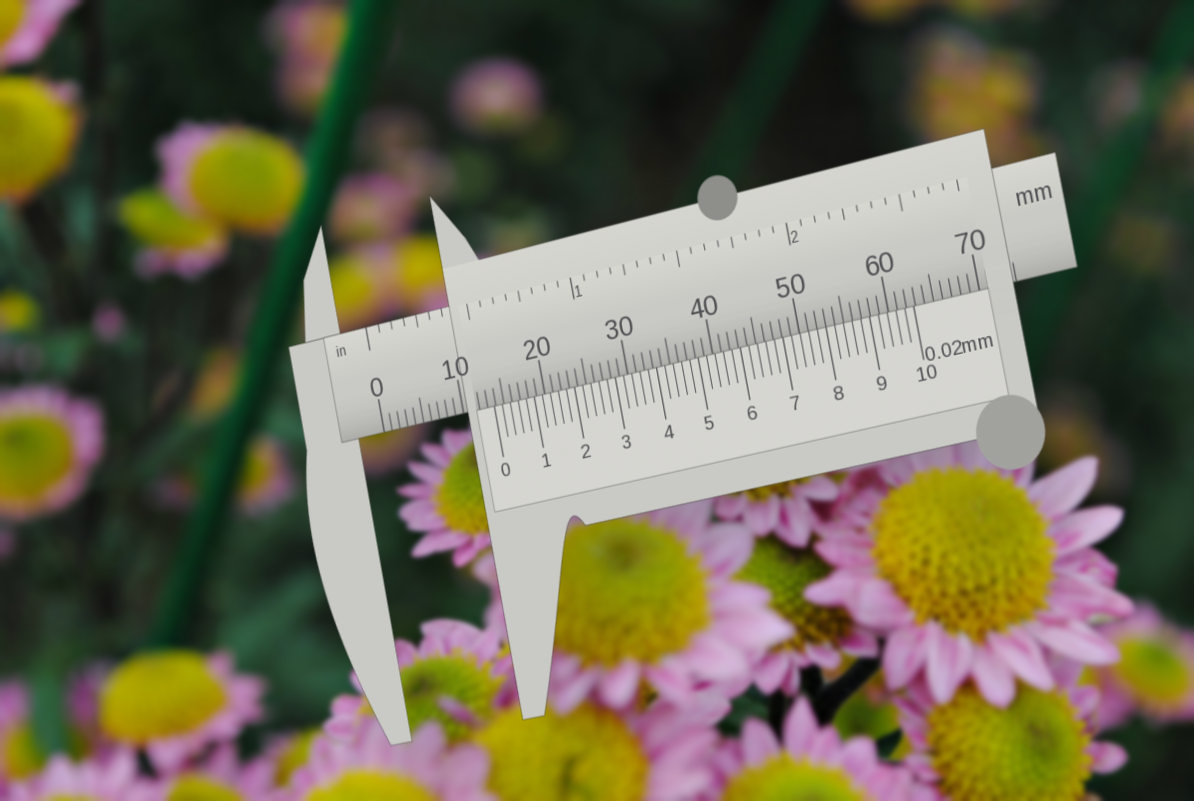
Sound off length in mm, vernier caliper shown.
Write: 13.8 mm
